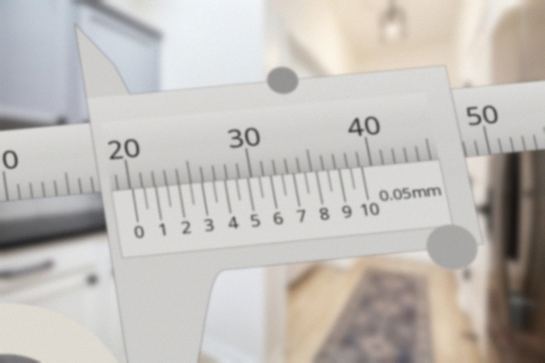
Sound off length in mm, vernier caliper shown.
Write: 20.2 mm
